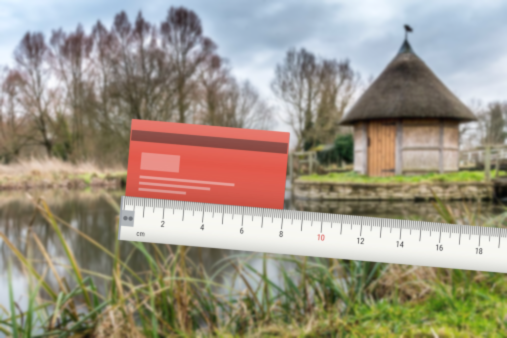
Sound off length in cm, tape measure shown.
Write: 8 cm
